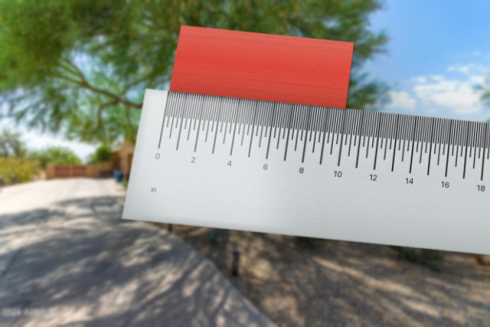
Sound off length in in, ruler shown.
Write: 10 in
